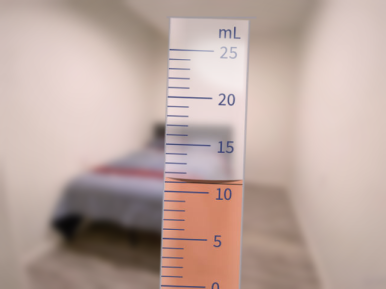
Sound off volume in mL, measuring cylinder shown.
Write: 11 mL
